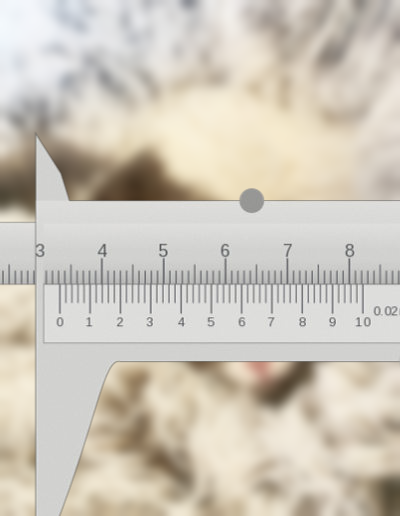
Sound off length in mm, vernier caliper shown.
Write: 33.2 mm
